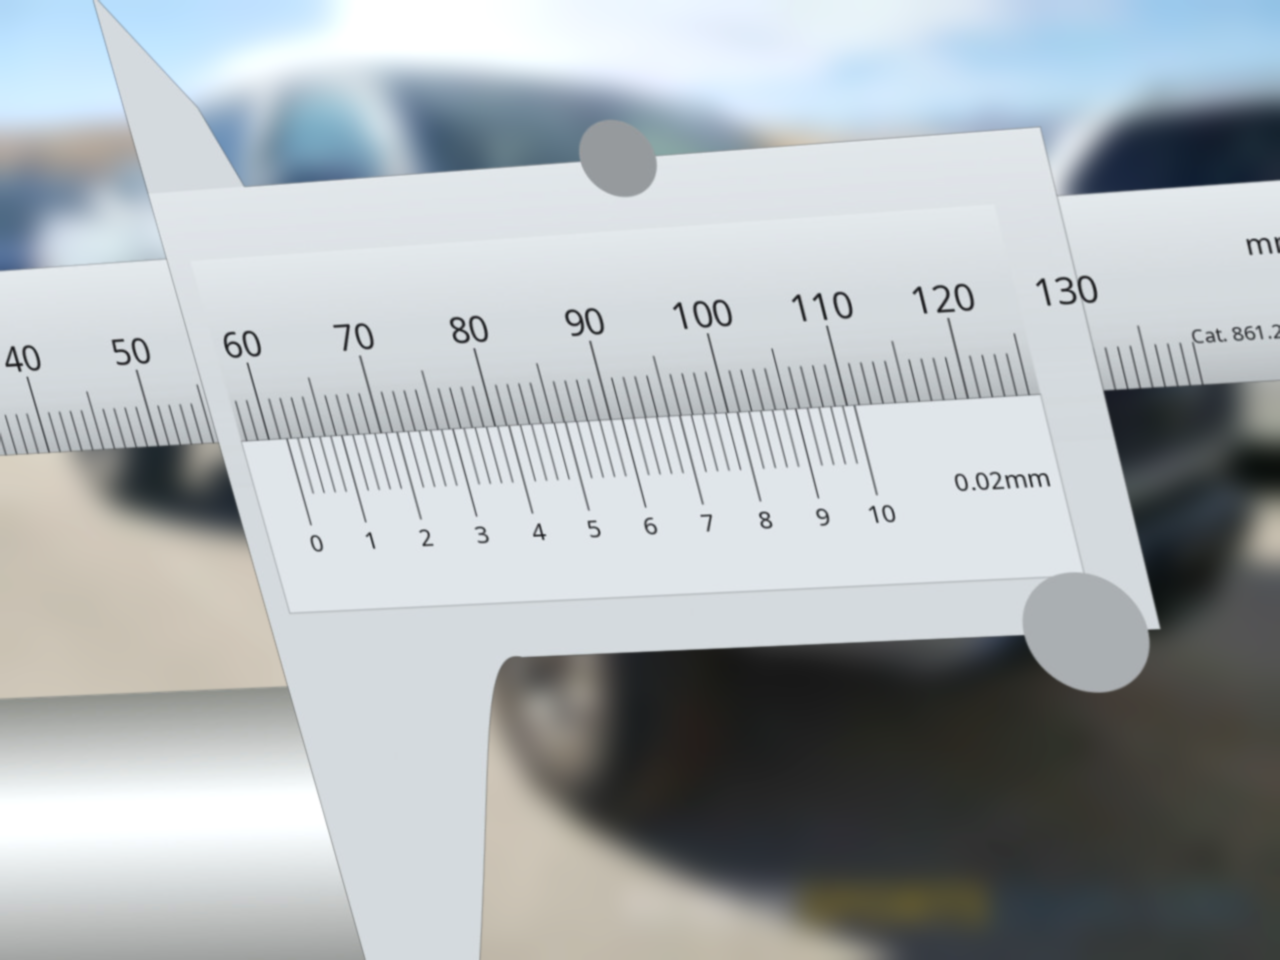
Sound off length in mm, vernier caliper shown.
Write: 61.6 mm
